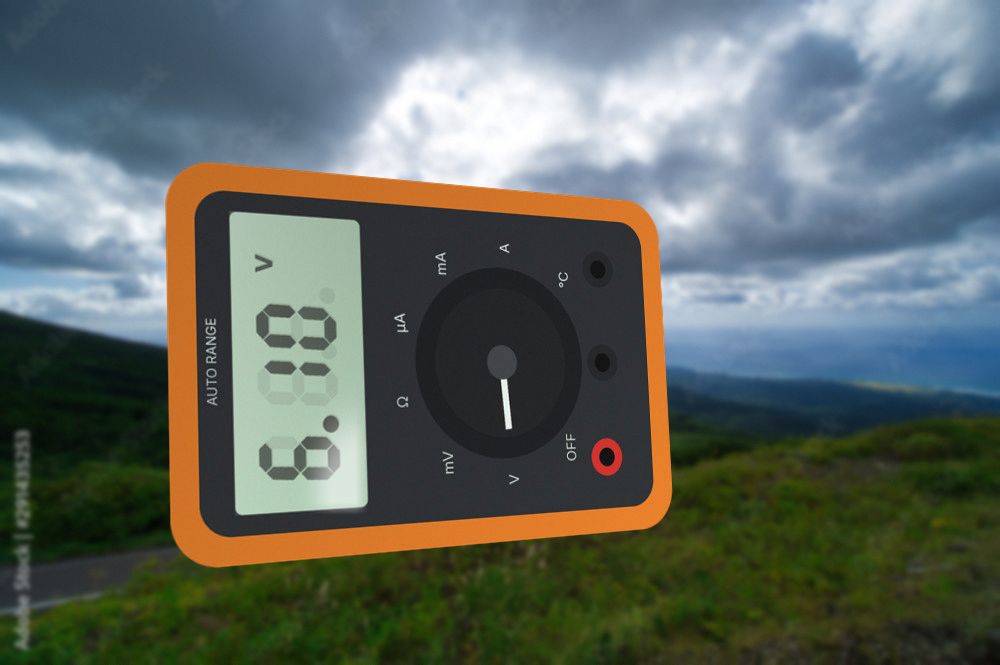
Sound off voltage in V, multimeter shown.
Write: 6.10 V
